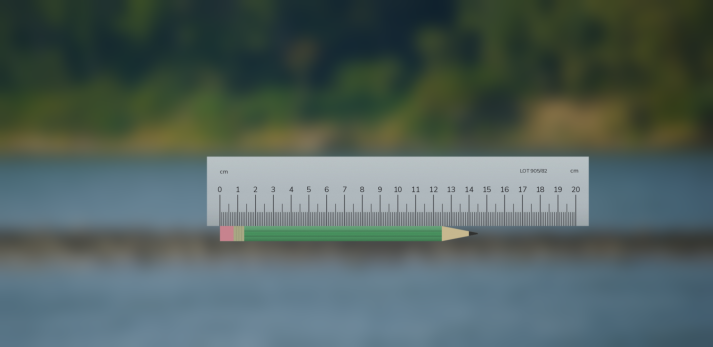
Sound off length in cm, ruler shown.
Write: 14.5 cm
